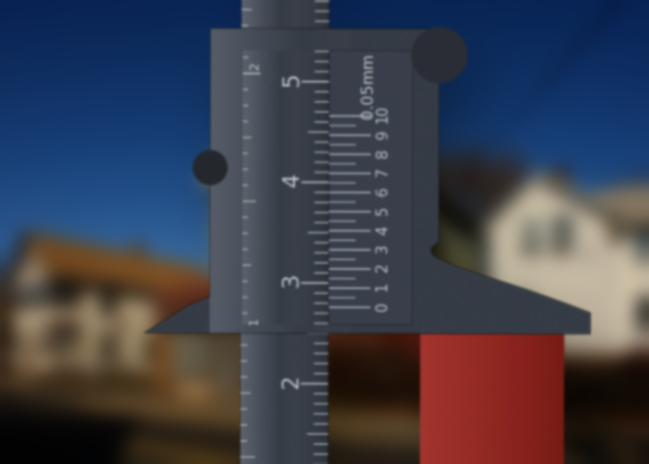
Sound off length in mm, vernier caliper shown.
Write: 27.6 mm
